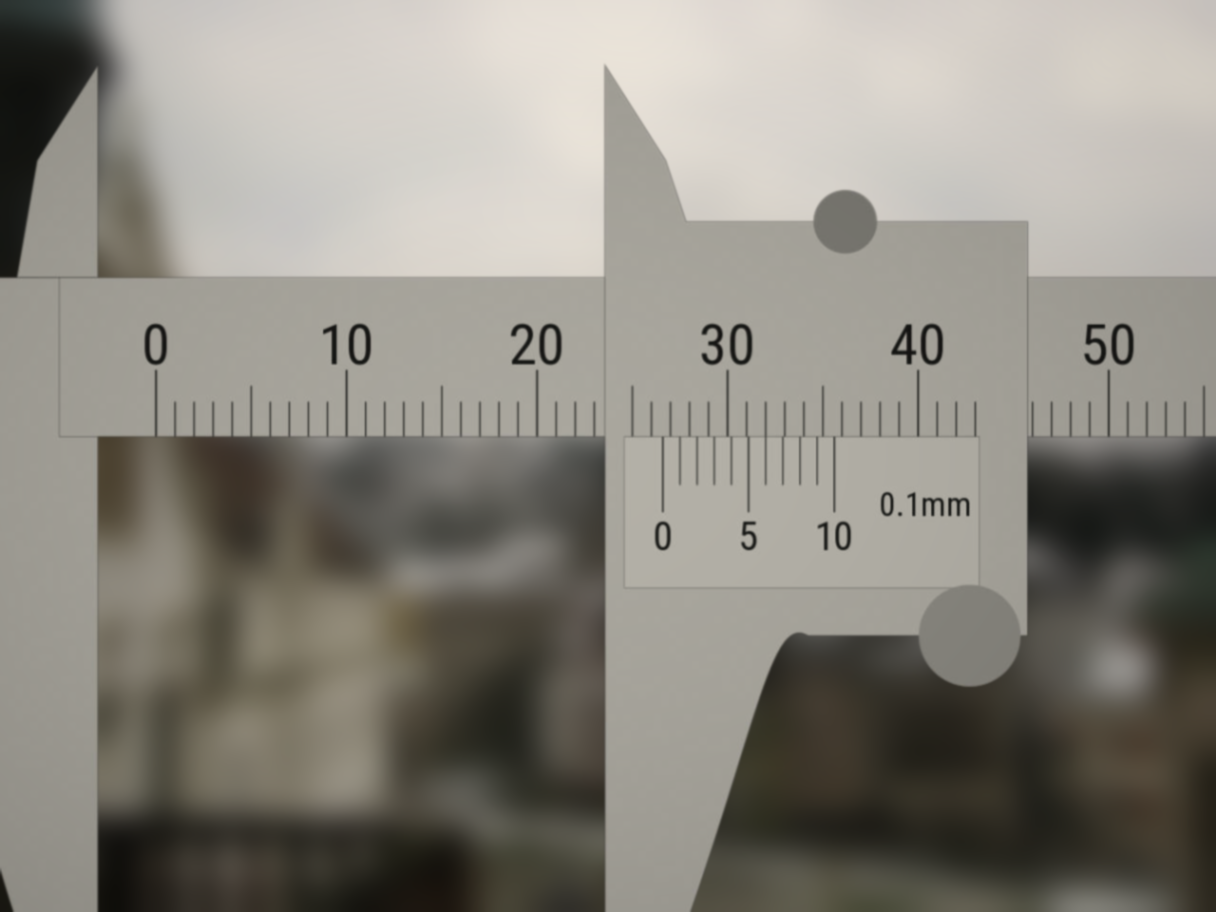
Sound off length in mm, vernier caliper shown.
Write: 26.6 mm
